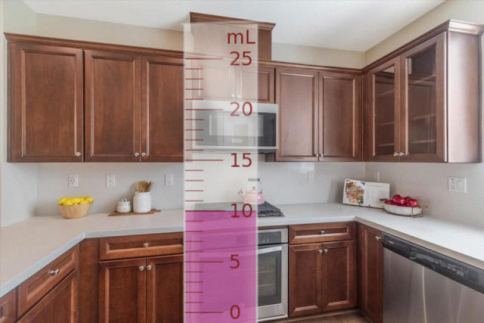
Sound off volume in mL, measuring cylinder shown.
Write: 10 mL
